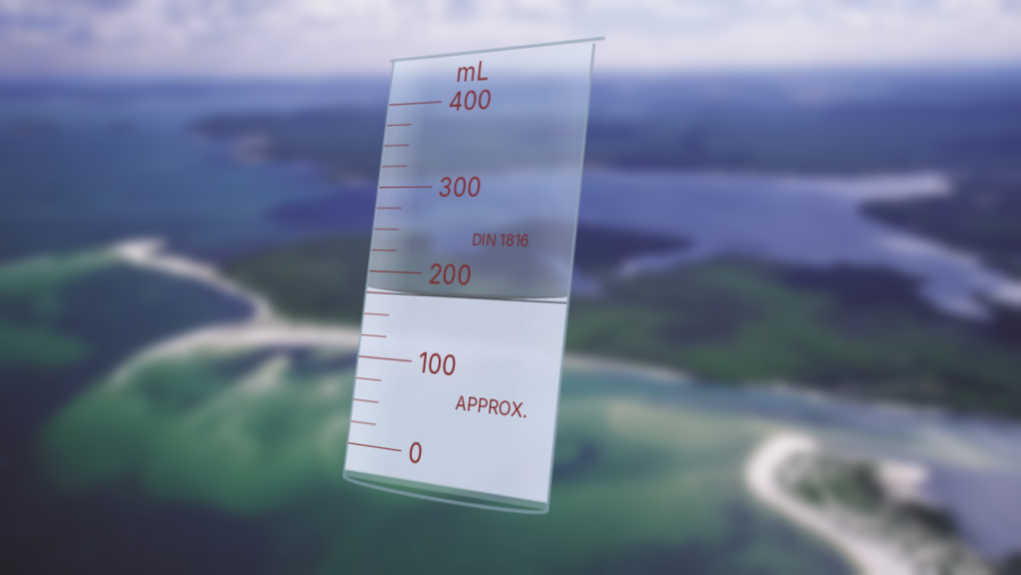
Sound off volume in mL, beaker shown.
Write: 175 mL
